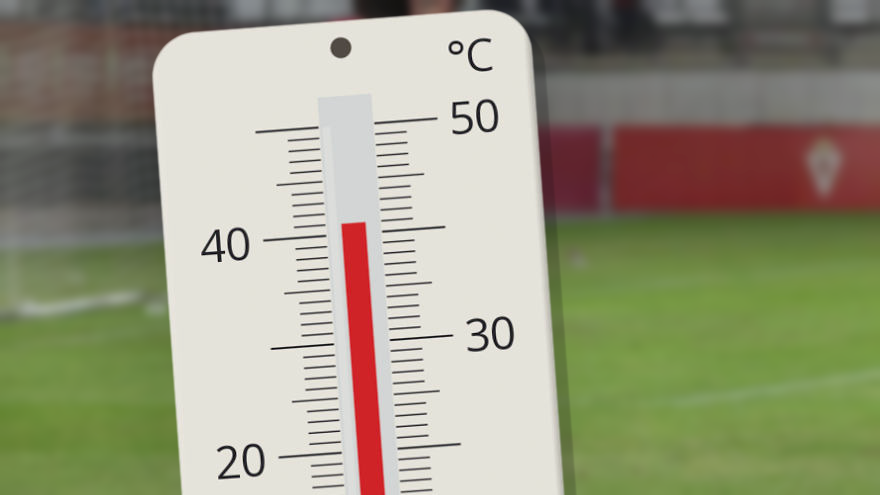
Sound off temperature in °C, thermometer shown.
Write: 41 °C
